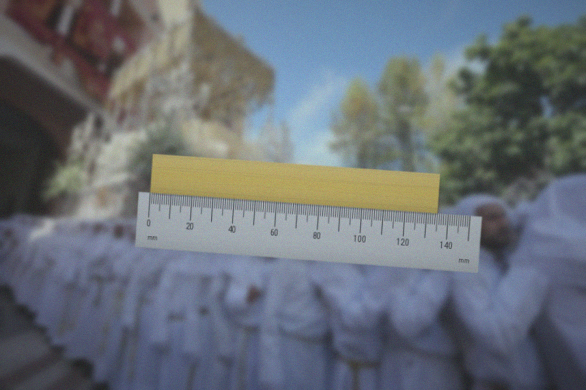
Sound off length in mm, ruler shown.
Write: 135 mm
